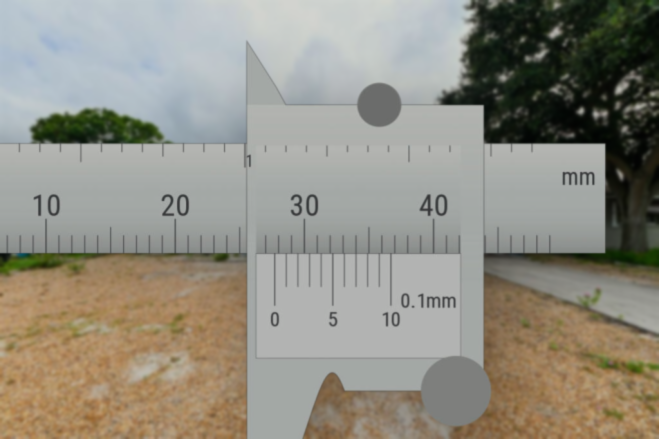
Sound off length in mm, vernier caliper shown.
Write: 27.7 mm
